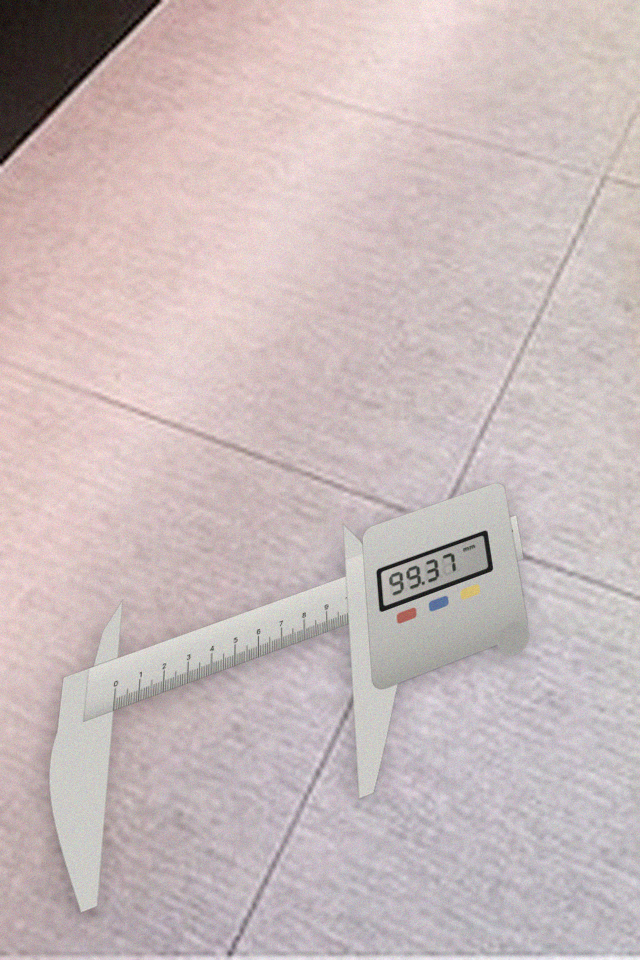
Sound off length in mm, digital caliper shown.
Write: 99.37 mm
